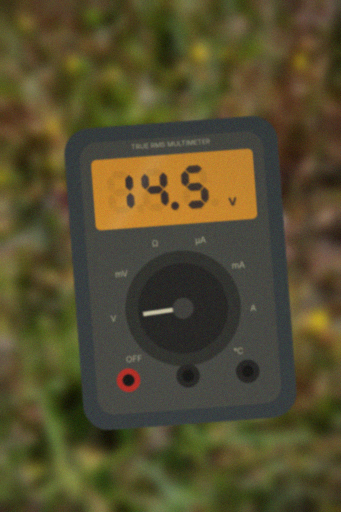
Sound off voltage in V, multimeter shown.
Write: 14.5 V
